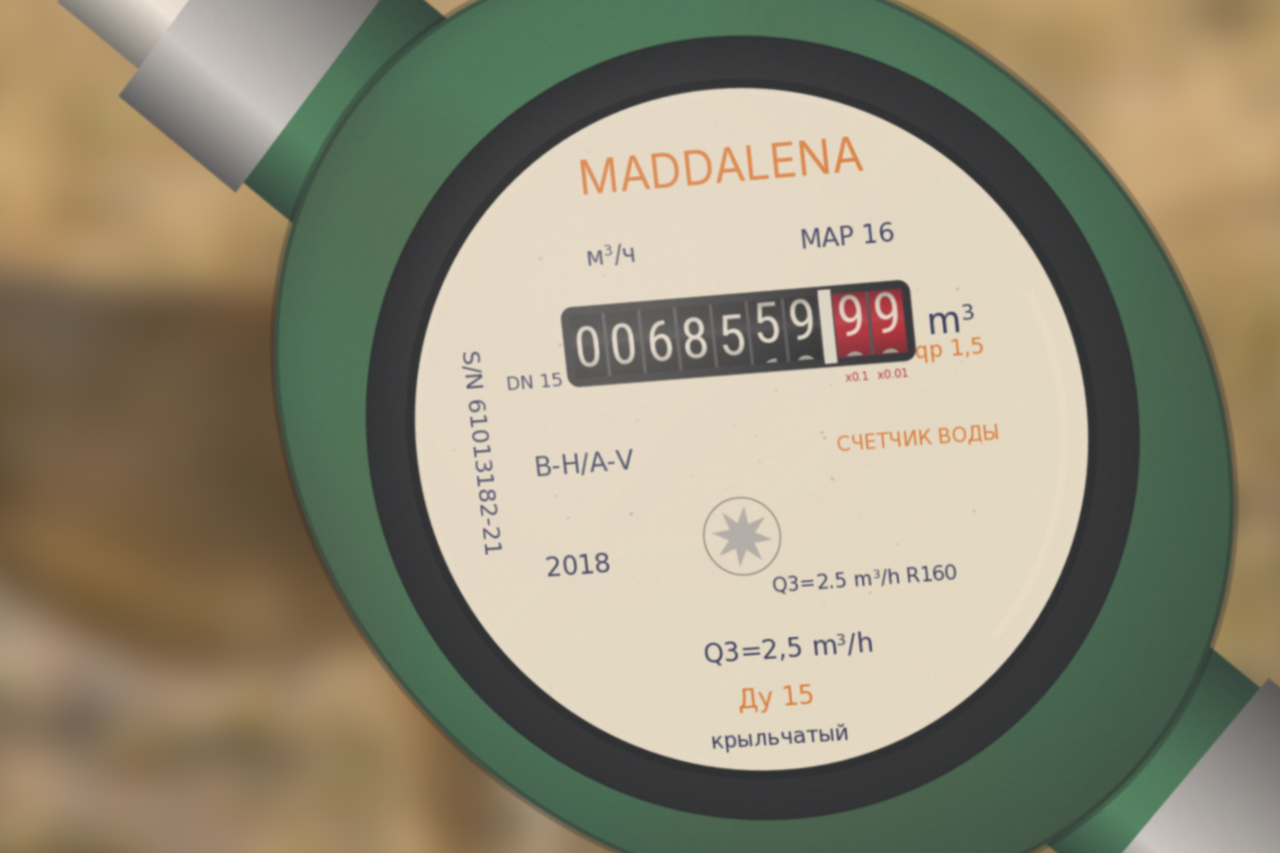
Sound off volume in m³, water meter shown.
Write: 68559.99 m³
